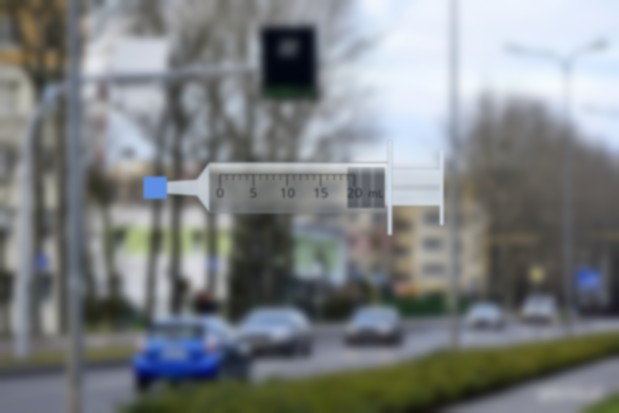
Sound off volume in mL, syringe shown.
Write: 19 mL
